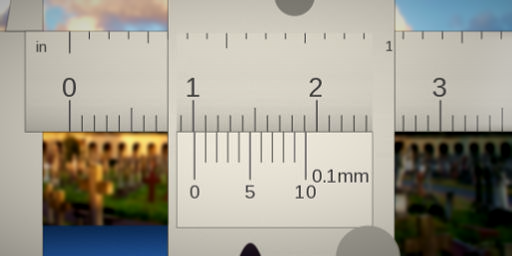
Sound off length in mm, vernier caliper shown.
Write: 10.1 mm
